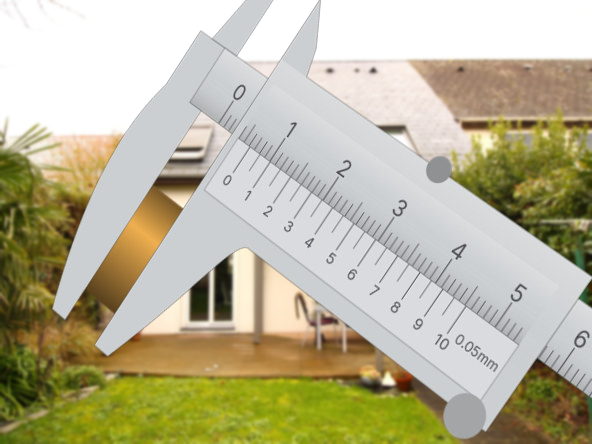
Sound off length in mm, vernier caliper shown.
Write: 6.2 mm
